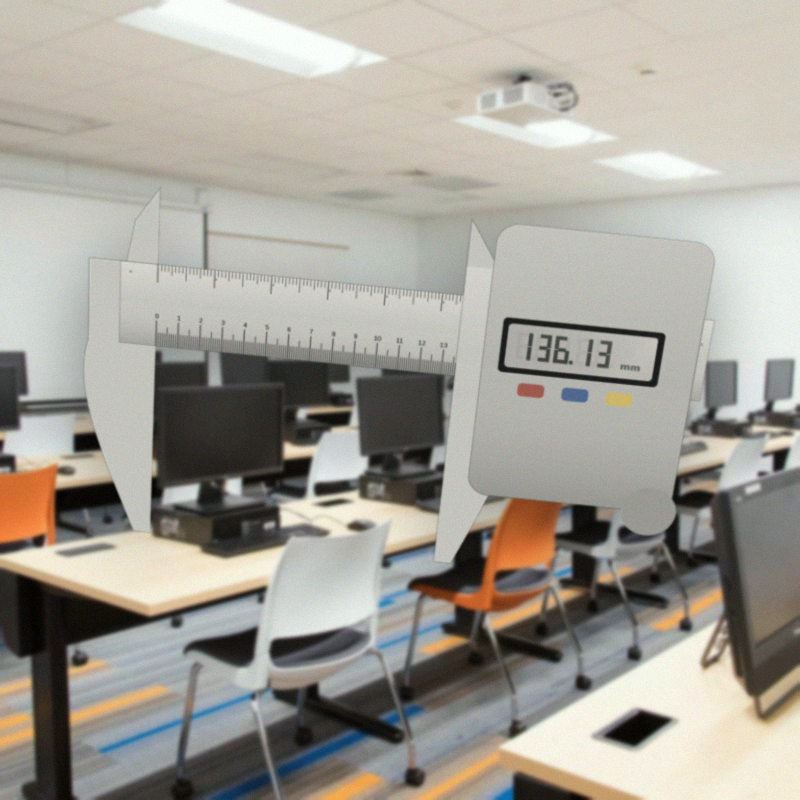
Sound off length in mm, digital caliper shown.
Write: 136.13 mm
